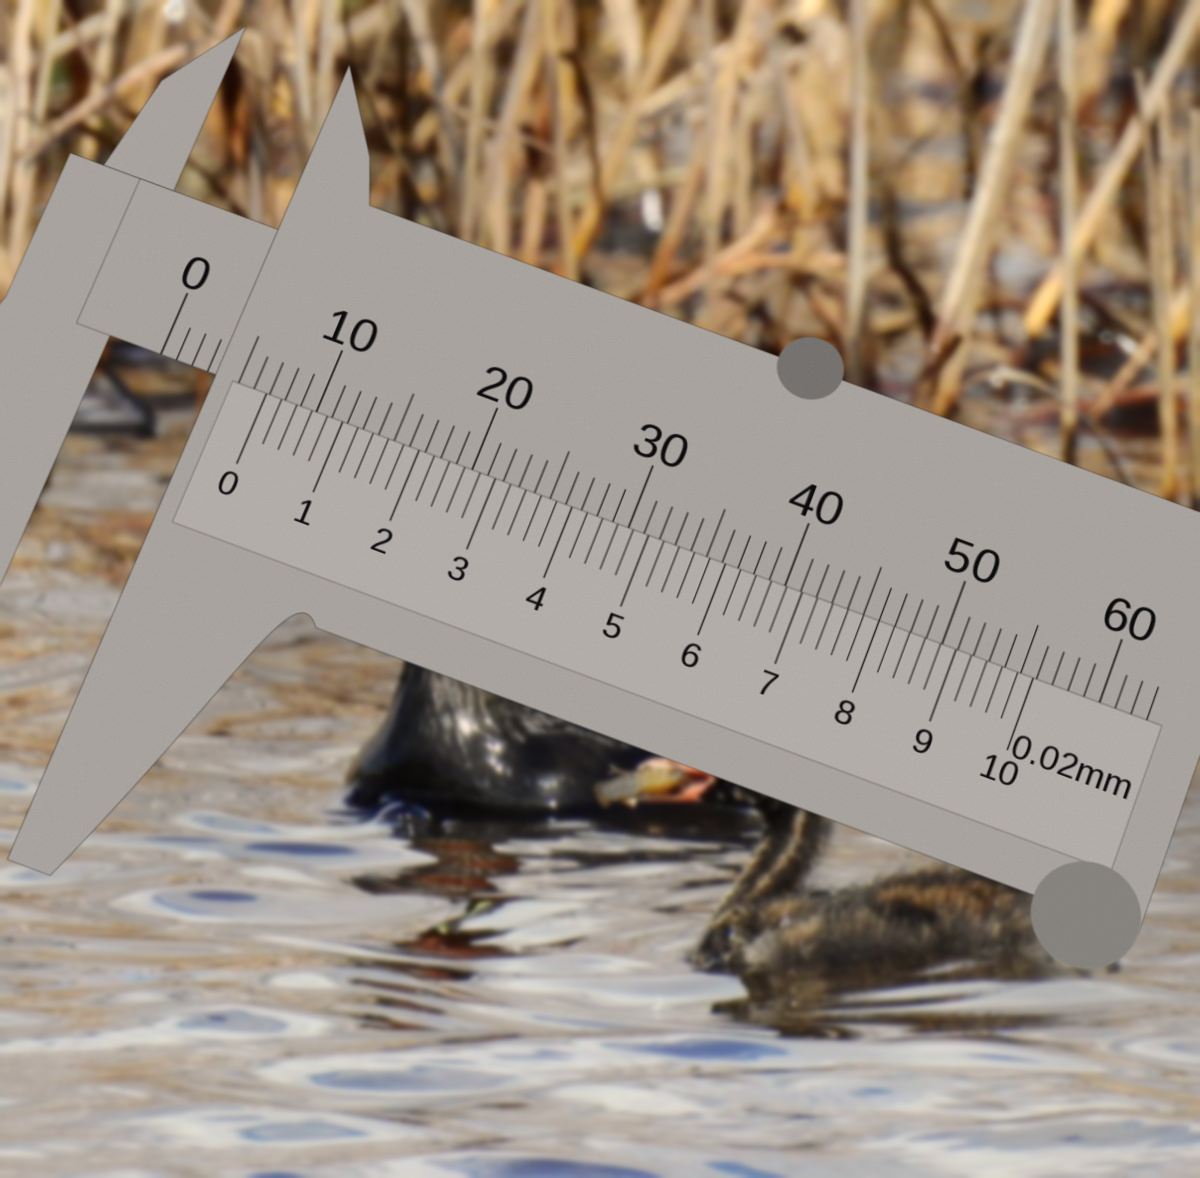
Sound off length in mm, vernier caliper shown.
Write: 6.8 mm
